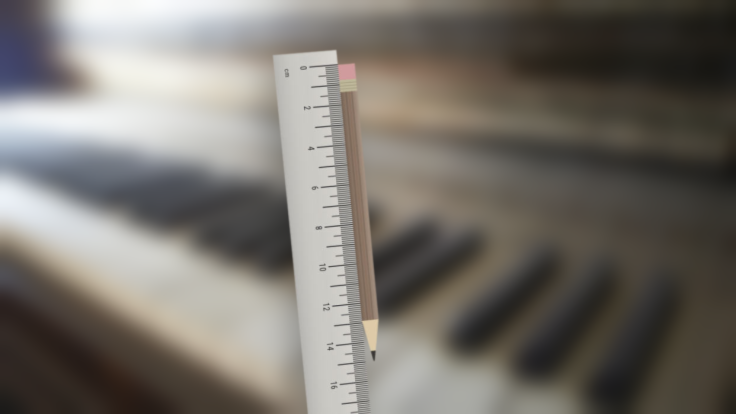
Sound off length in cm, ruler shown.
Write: 15 cm
